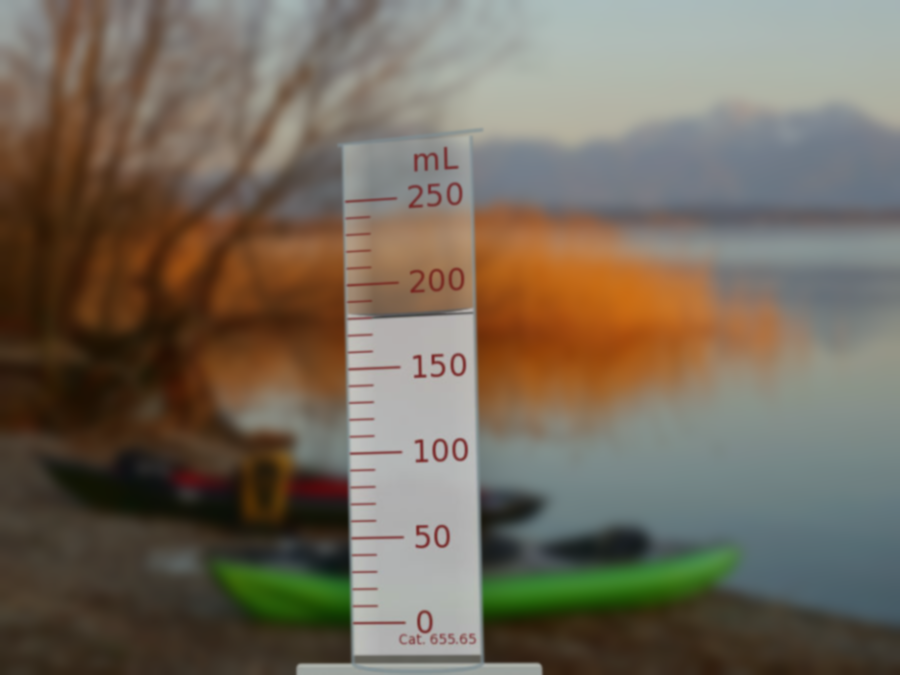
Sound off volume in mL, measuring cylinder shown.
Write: 180 mL
